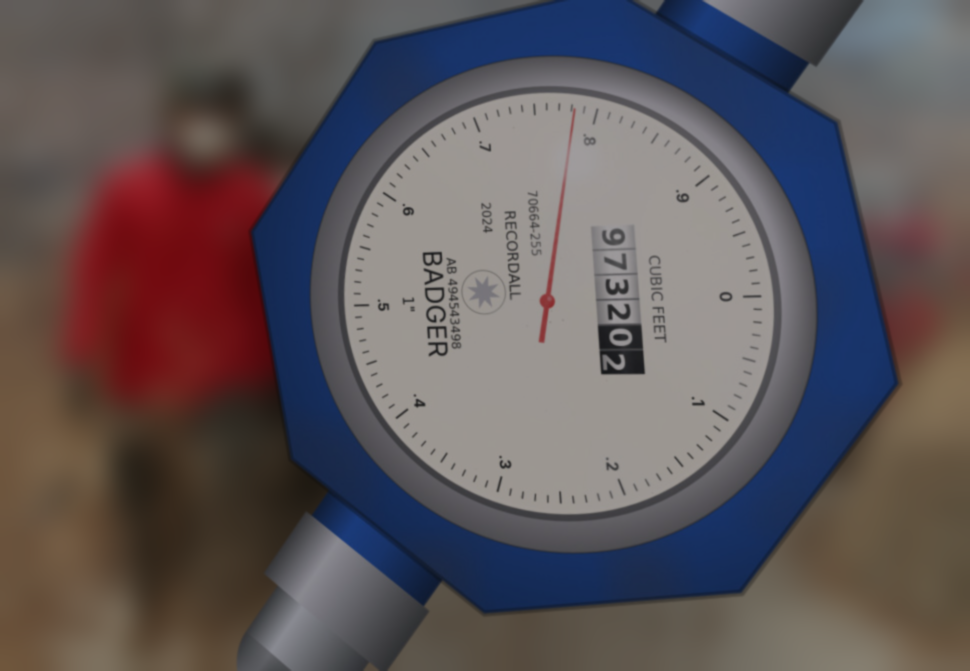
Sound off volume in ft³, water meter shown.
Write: 973201.78 ft³
